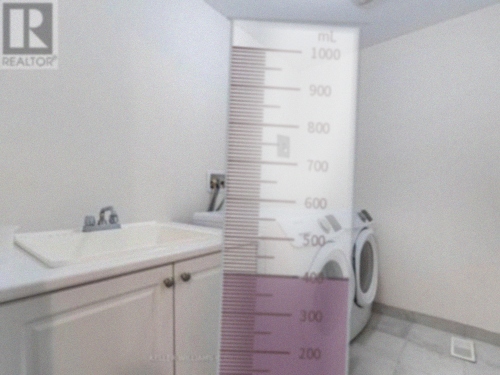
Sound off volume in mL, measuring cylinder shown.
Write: 400 mL
